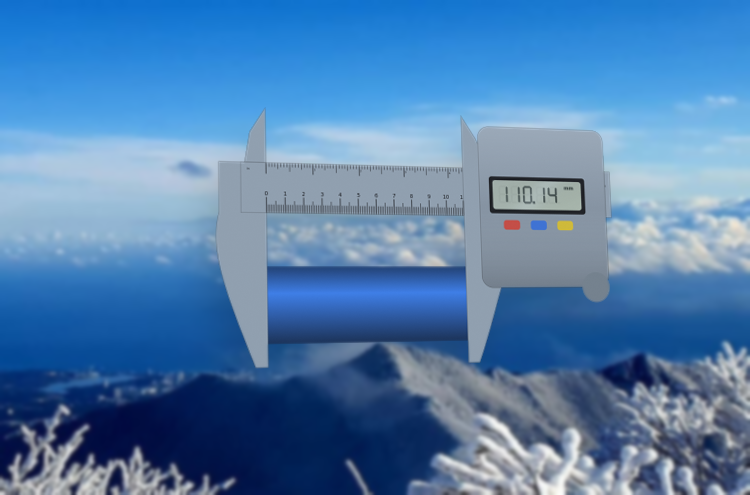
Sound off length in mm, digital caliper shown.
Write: 110.14 mm
